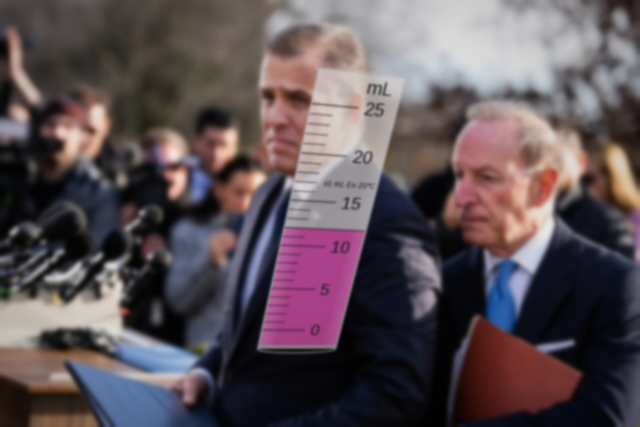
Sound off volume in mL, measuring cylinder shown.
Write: 12 mL
